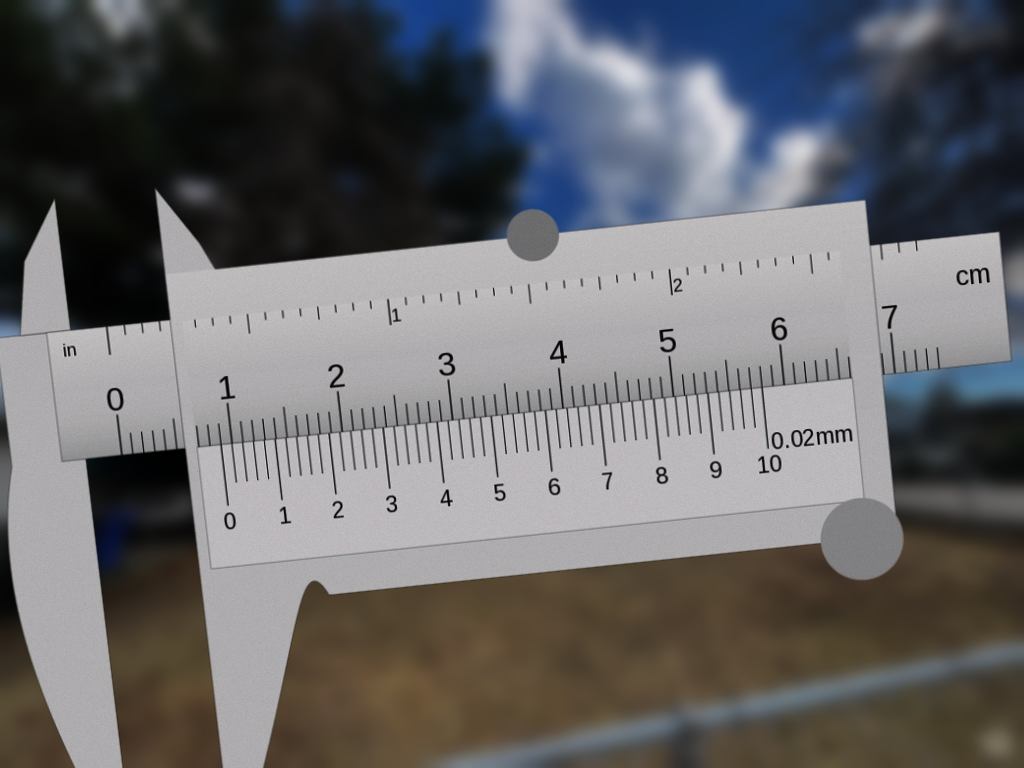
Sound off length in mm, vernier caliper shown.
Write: 9.0 mm
